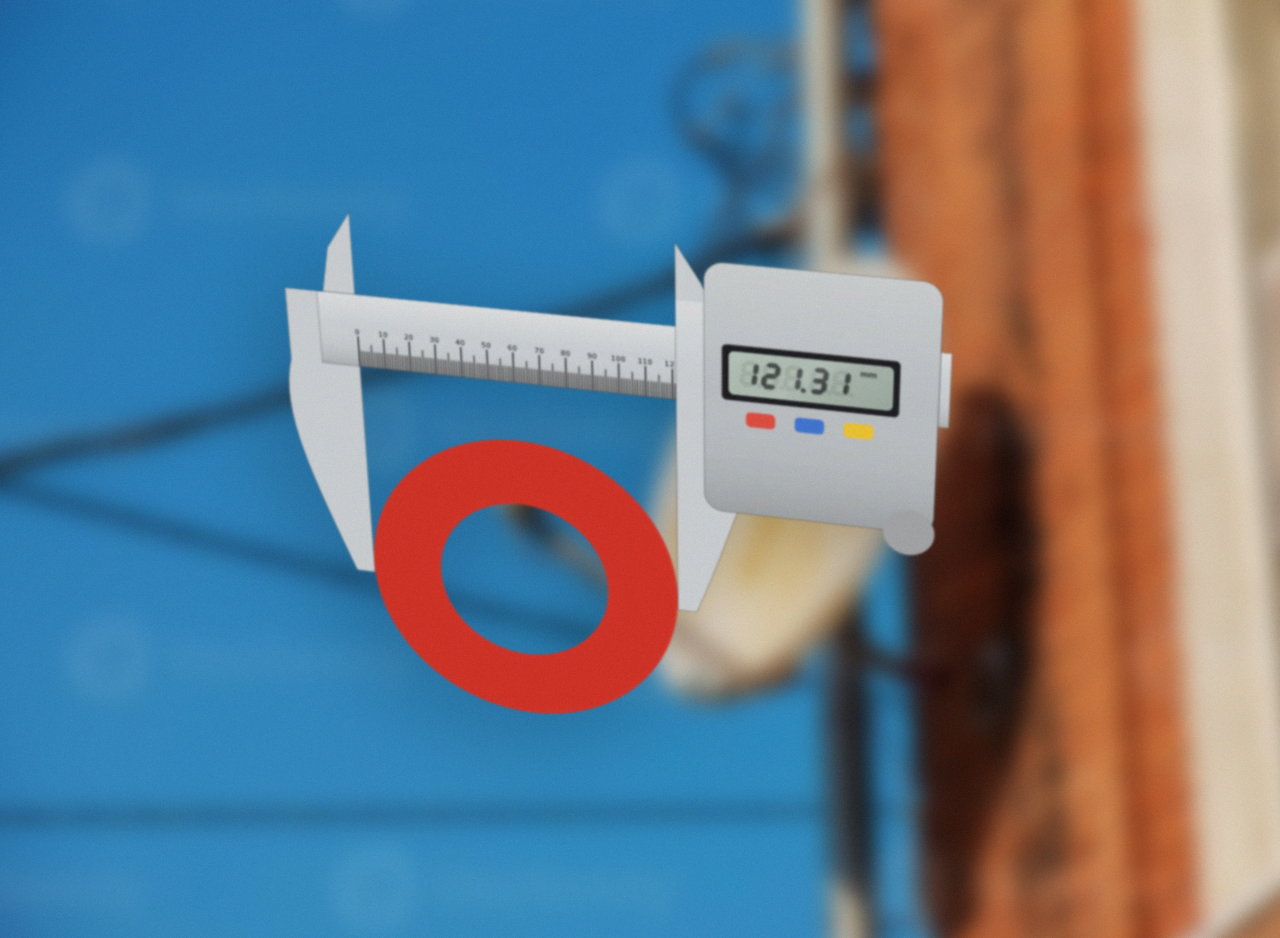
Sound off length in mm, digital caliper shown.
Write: 121.31 mm
